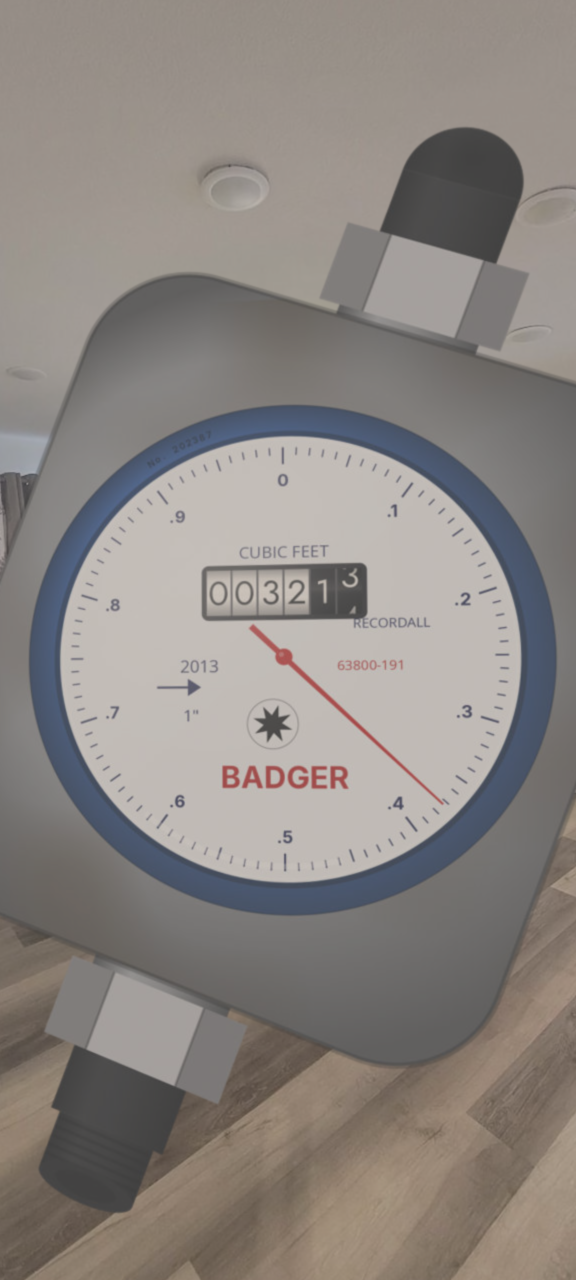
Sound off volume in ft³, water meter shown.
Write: 3213.37 ft³
